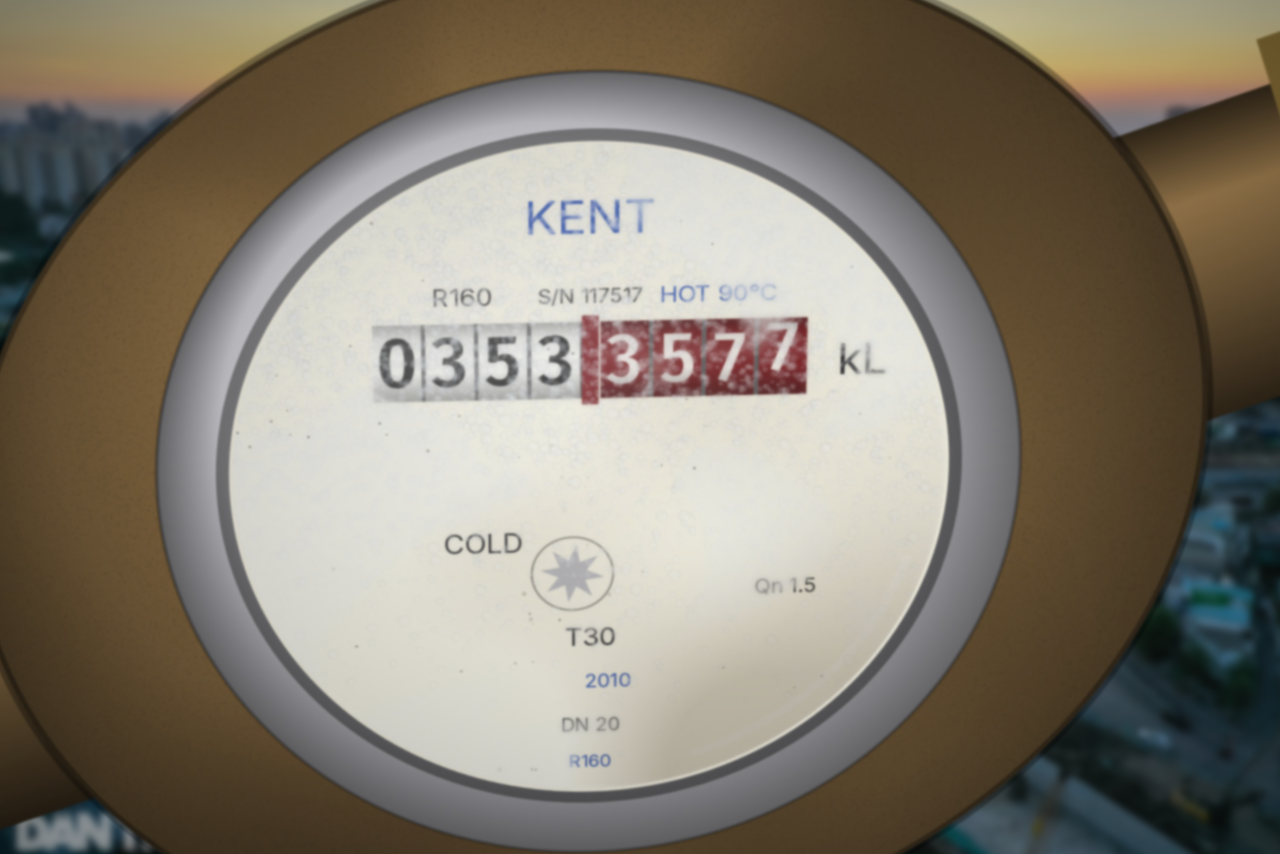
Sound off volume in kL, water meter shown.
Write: 353.3577 kL
